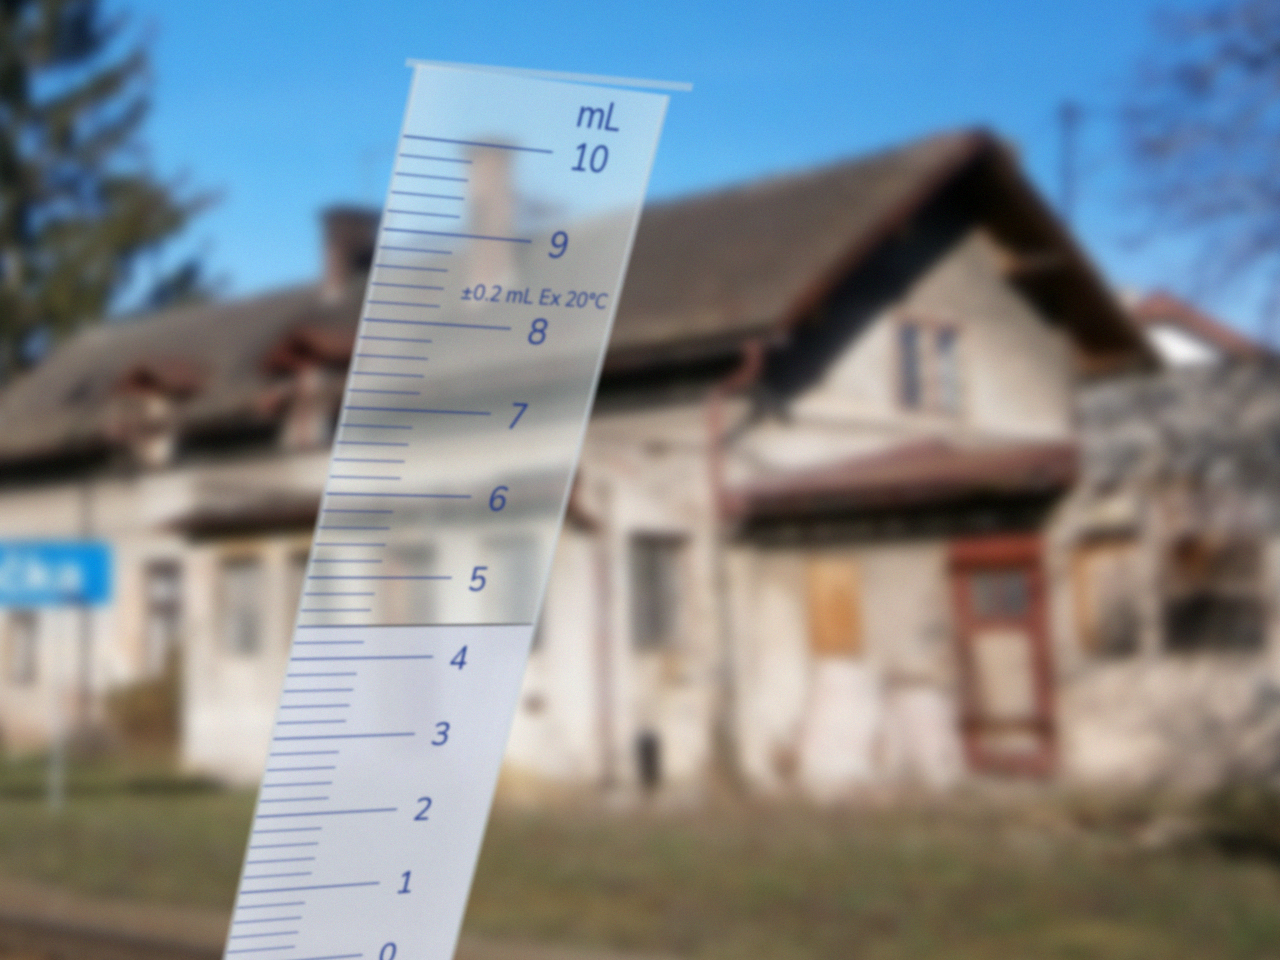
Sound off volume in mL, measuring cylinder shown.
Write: 4.4 mL
